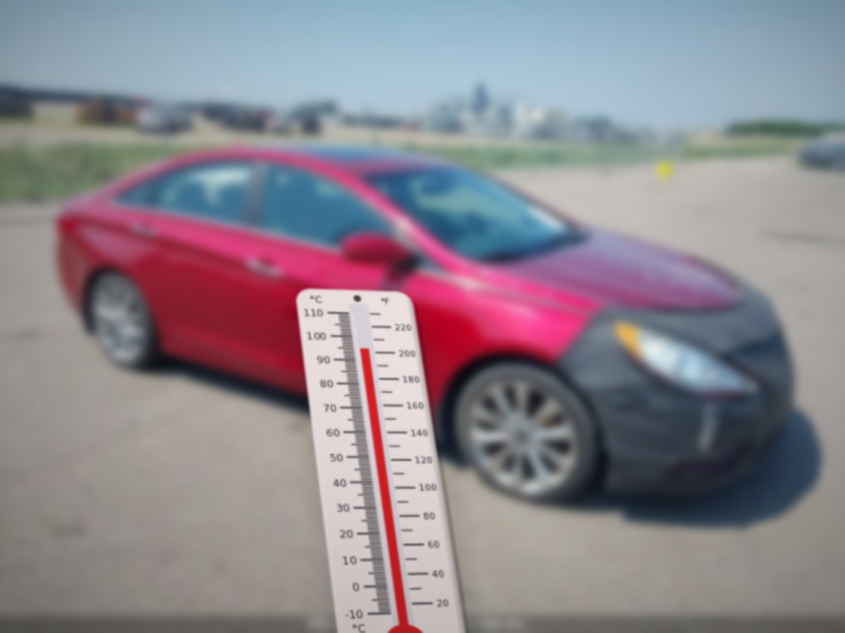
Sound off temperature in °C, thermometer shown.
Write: 95 °C
